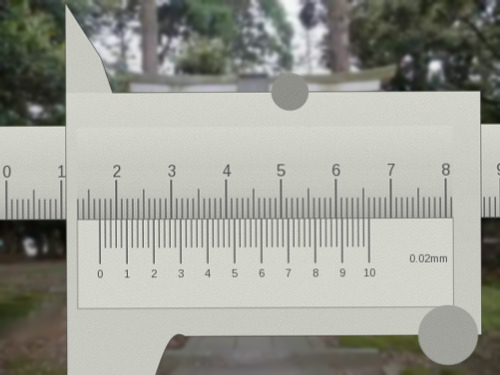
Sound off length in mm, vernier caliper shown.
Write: 17.0 mm
